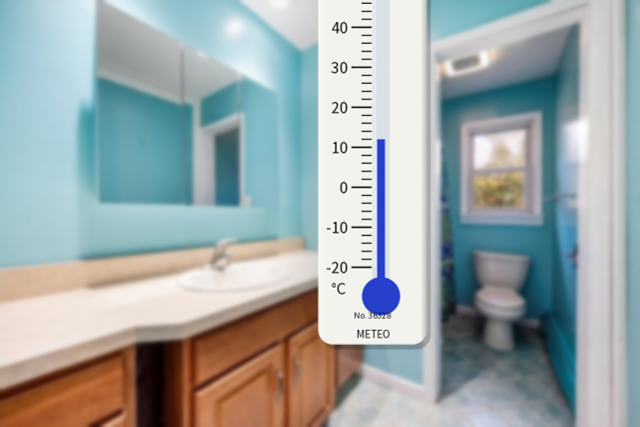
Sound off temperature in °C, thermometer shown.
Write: 12 °C
